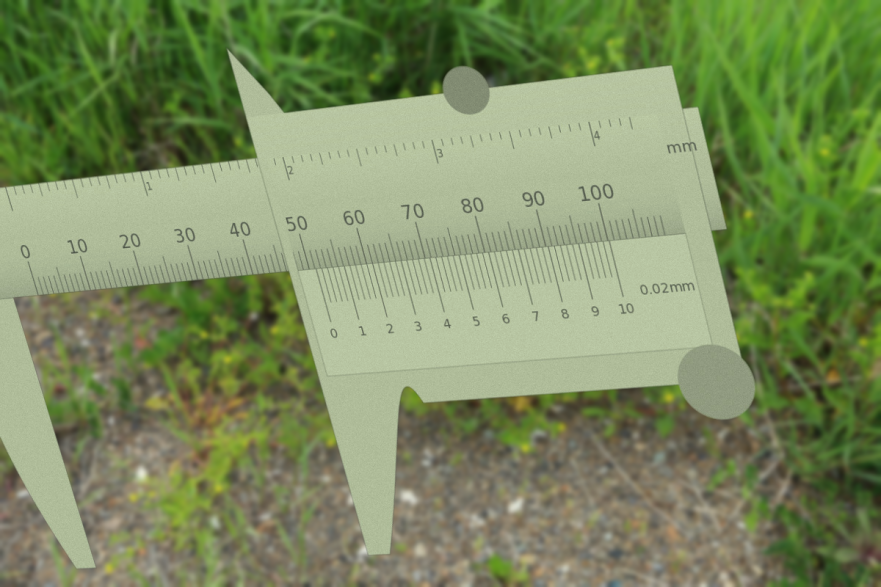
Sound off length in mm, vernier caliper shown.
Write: 51.2 mm
